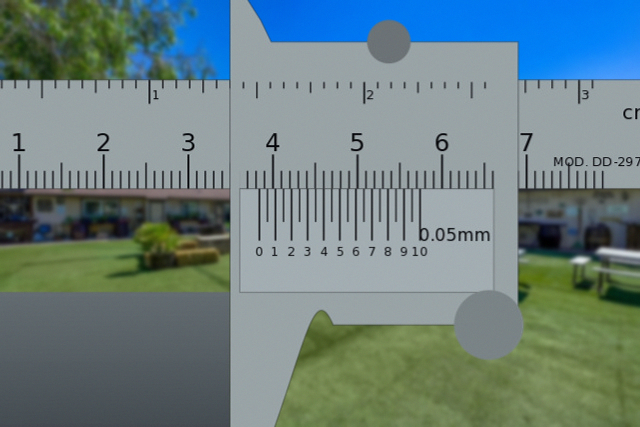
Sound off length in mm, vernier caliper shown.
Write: 38.4 mm
